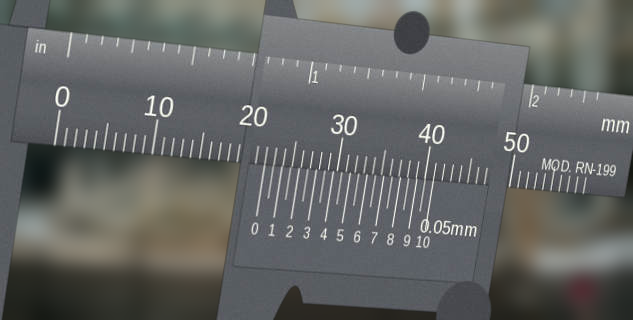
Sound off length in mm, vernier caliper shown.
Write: 22.0 mm
